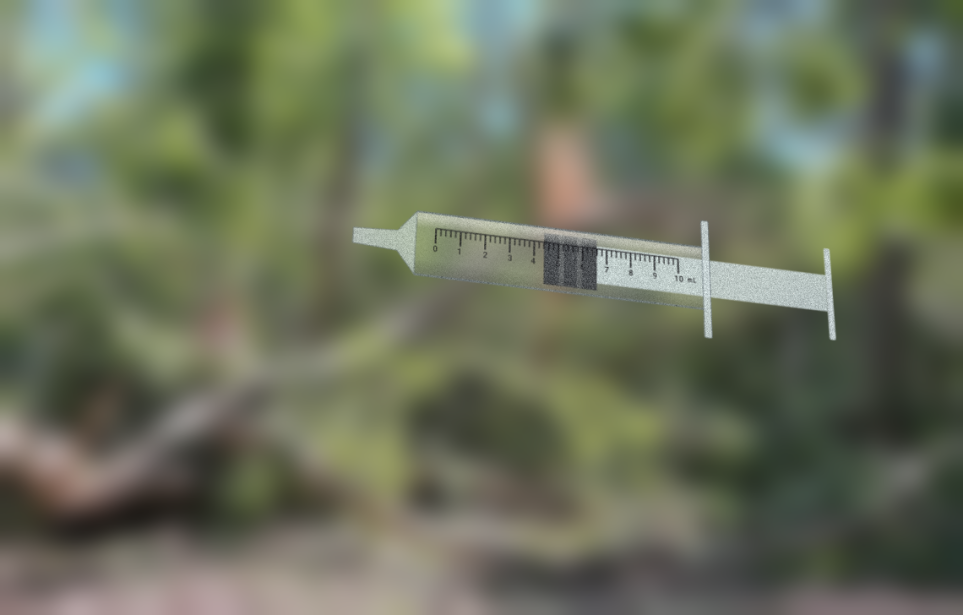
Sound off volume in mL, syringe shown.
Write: 4.4 mL
